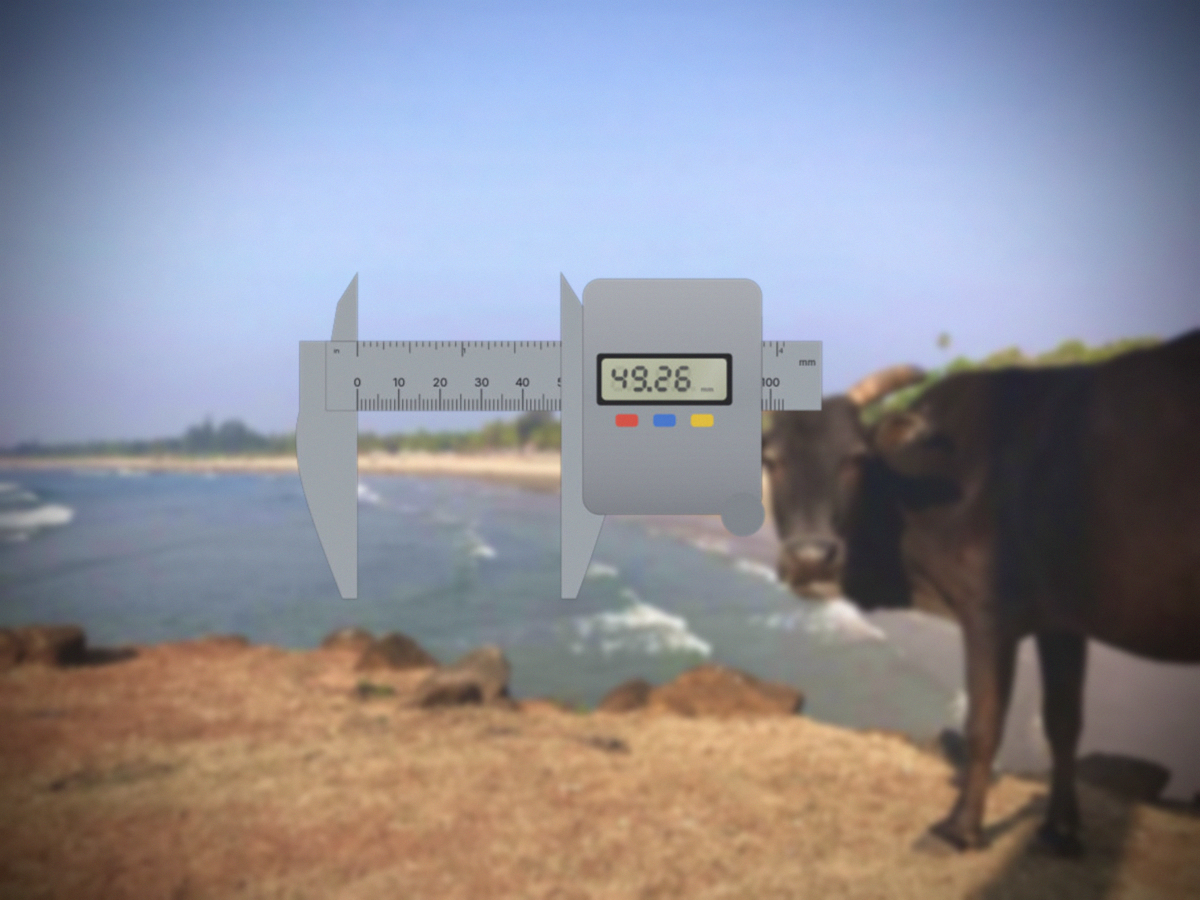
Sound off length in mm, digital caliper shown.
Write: 49.26 mm
